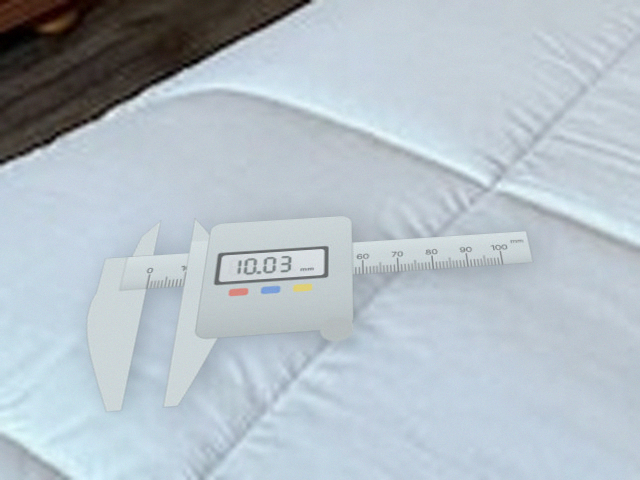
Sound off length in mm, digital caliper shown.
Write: 10.03 mm
